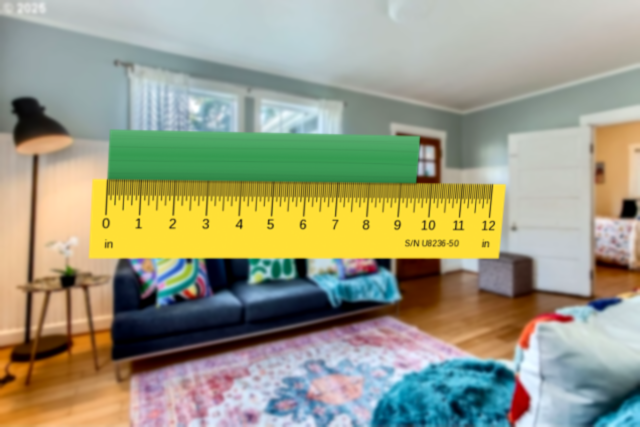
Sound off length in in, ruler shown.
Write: 9.5 in
